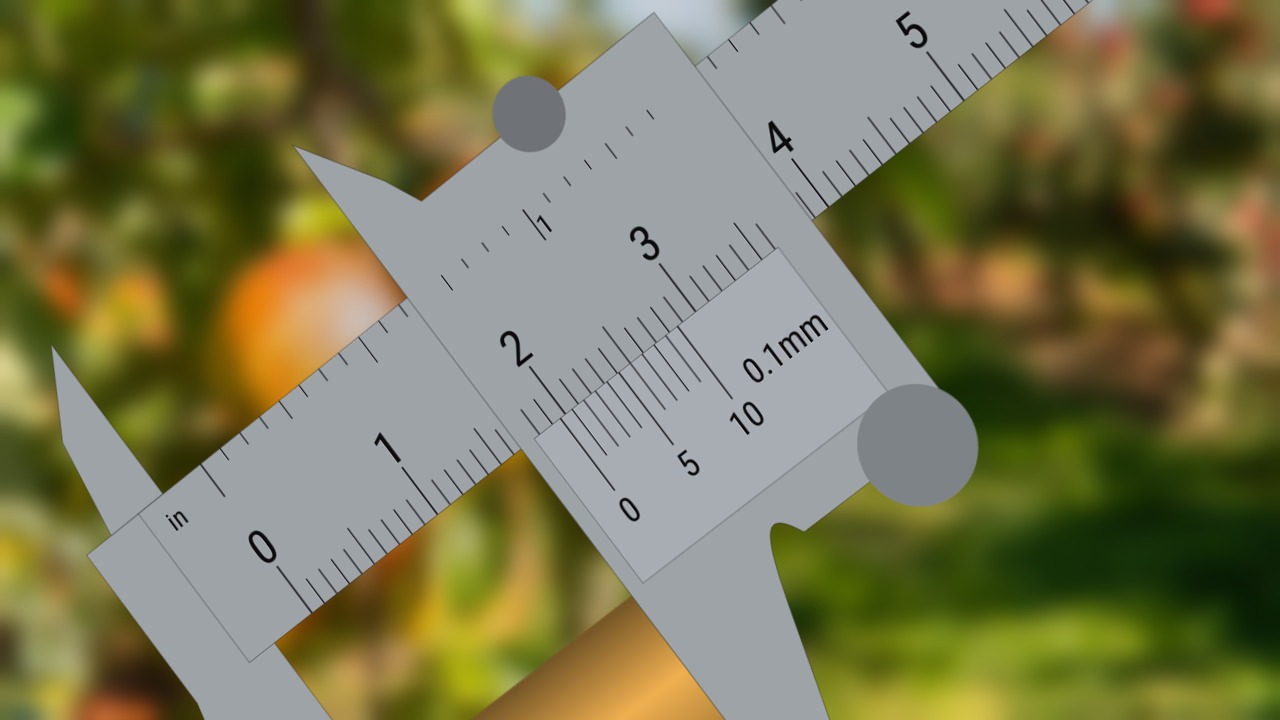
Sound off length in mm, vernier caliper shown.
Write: 19.6 mm
